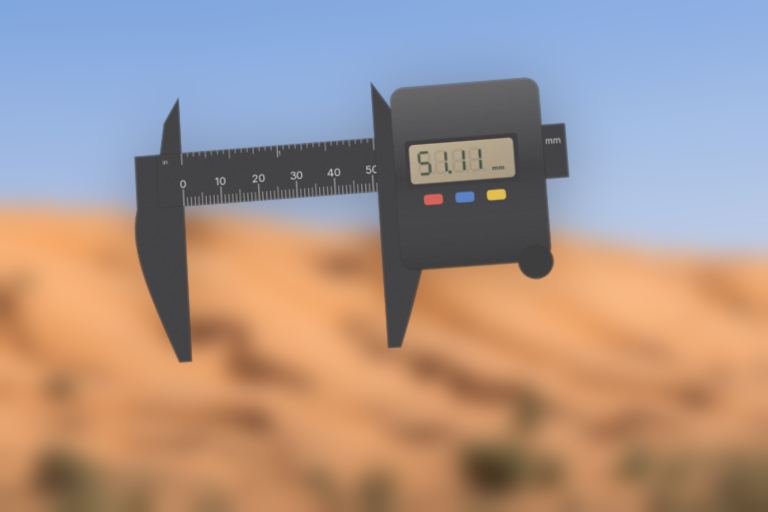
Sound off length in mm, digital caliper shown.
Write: 51.11 mm
